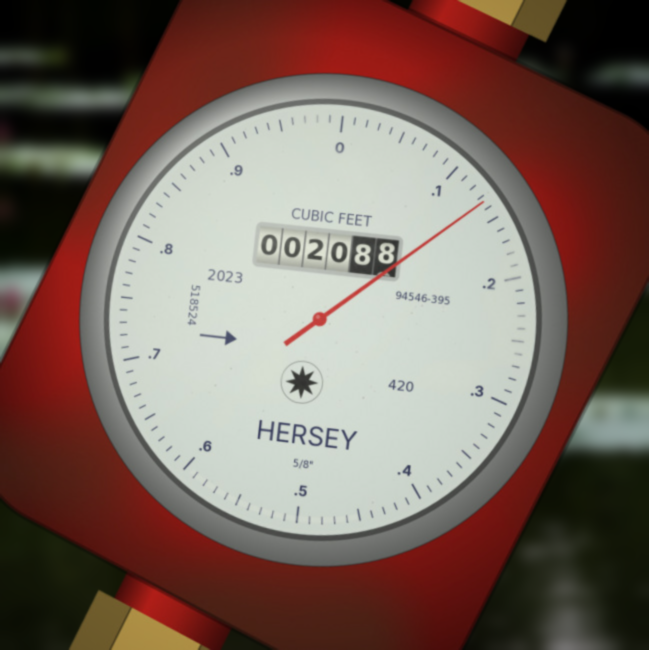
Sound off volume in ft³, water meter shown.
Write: 2088.13 ft³
